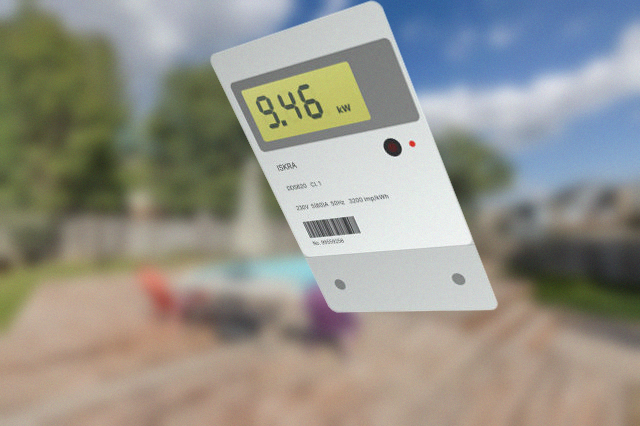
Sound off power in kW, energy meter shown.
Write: 9.46 kW
